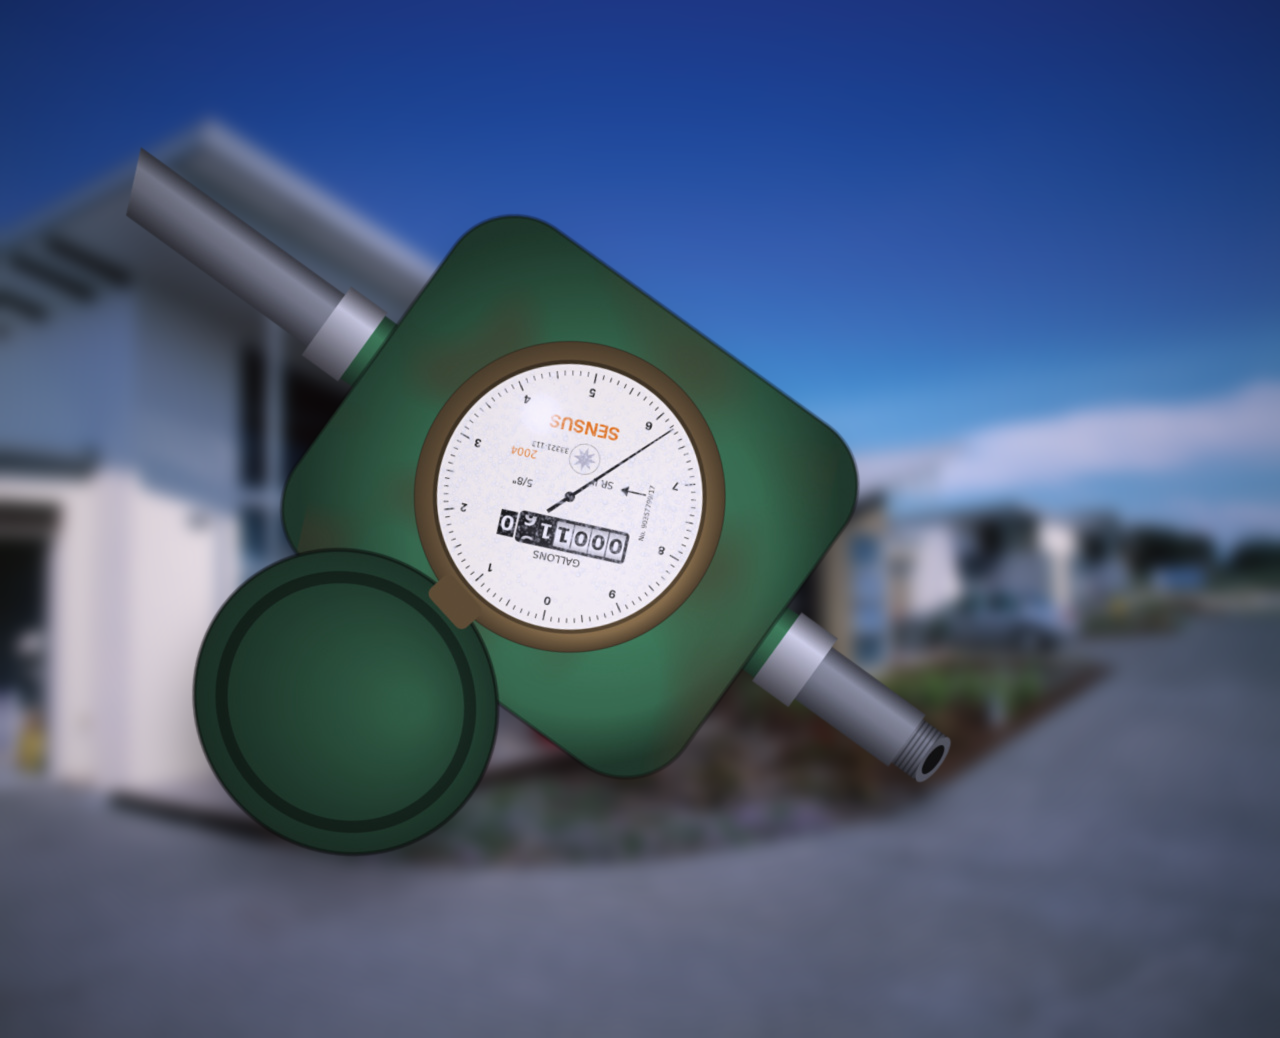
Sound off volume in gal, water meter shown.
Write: 1156.2 gal
